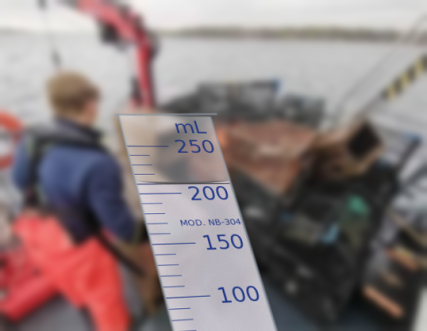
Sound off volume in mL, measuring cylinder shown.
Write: 210 mL
